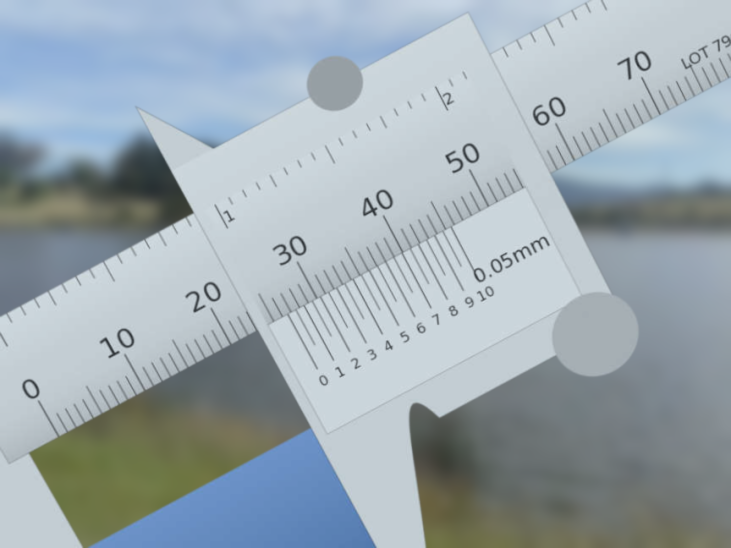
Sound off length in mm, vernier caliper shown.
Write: 26.6 mm
